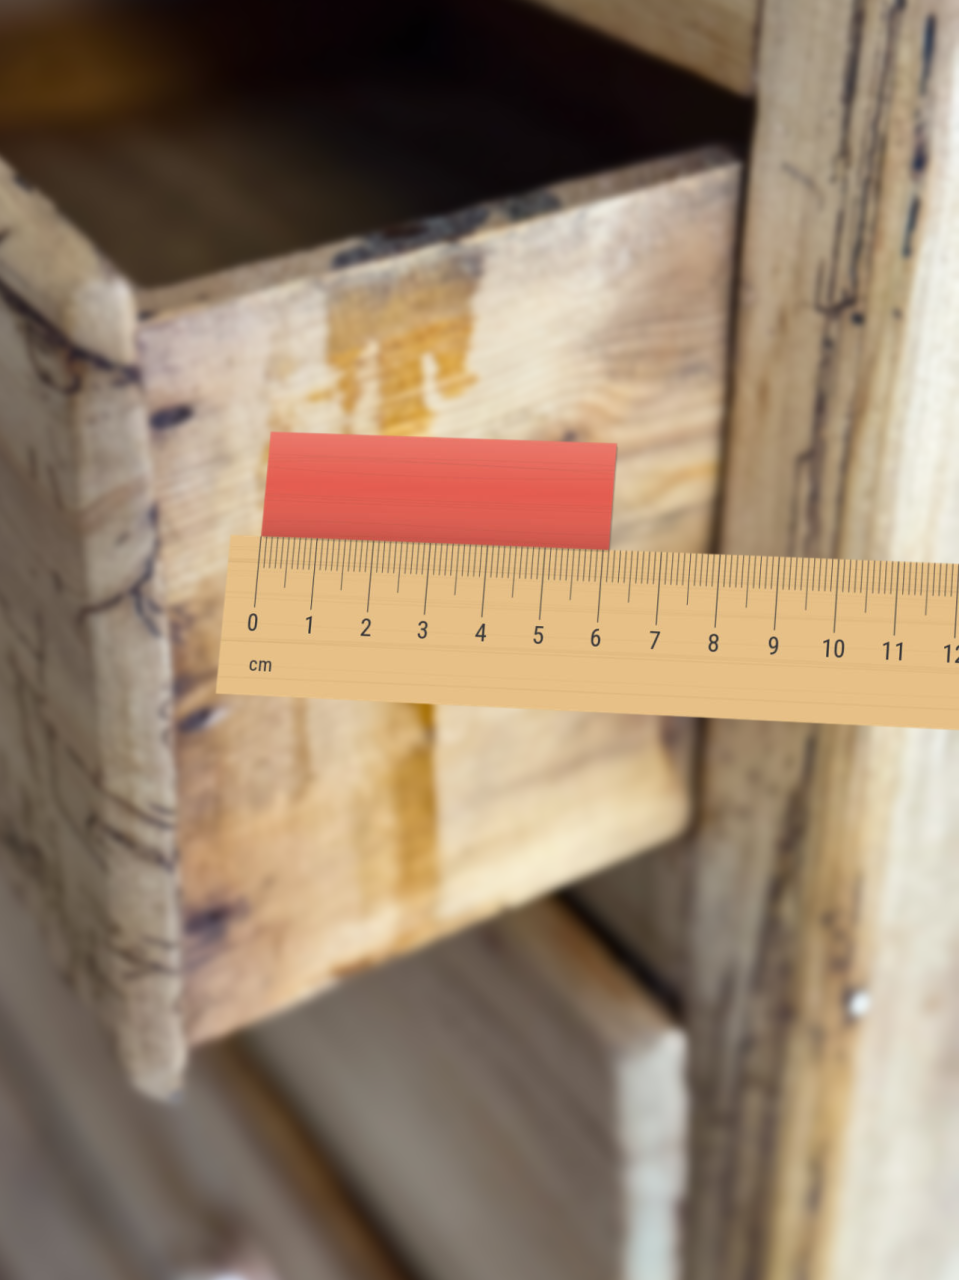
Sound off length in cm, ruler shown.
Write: 6.1 cm
